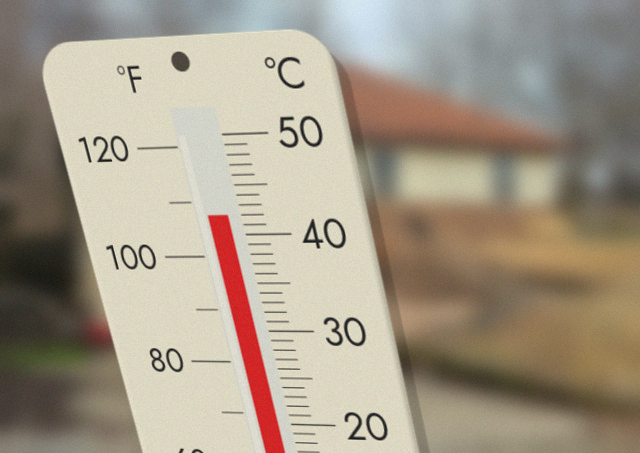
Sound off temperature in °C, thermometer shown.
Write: 42 °C
